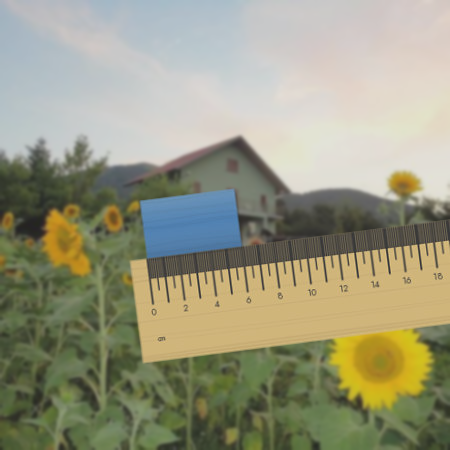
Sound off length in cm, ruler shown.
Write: 6 cm
